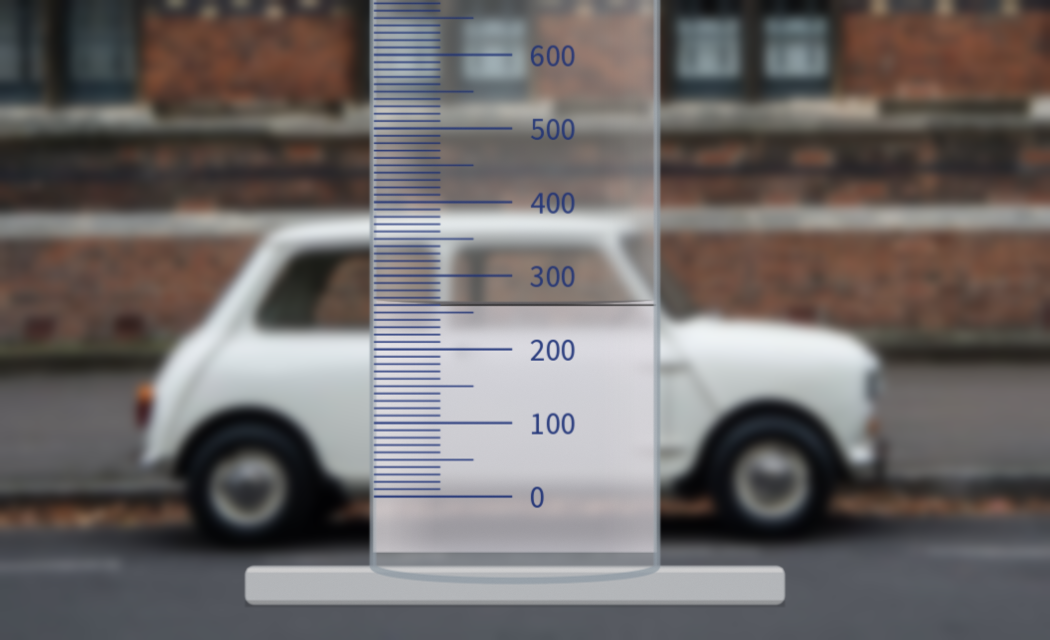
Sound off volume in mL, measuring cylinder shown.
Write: 260 mL
